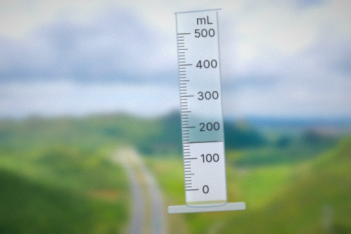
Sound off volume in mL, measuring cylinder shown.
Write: 150 mL
